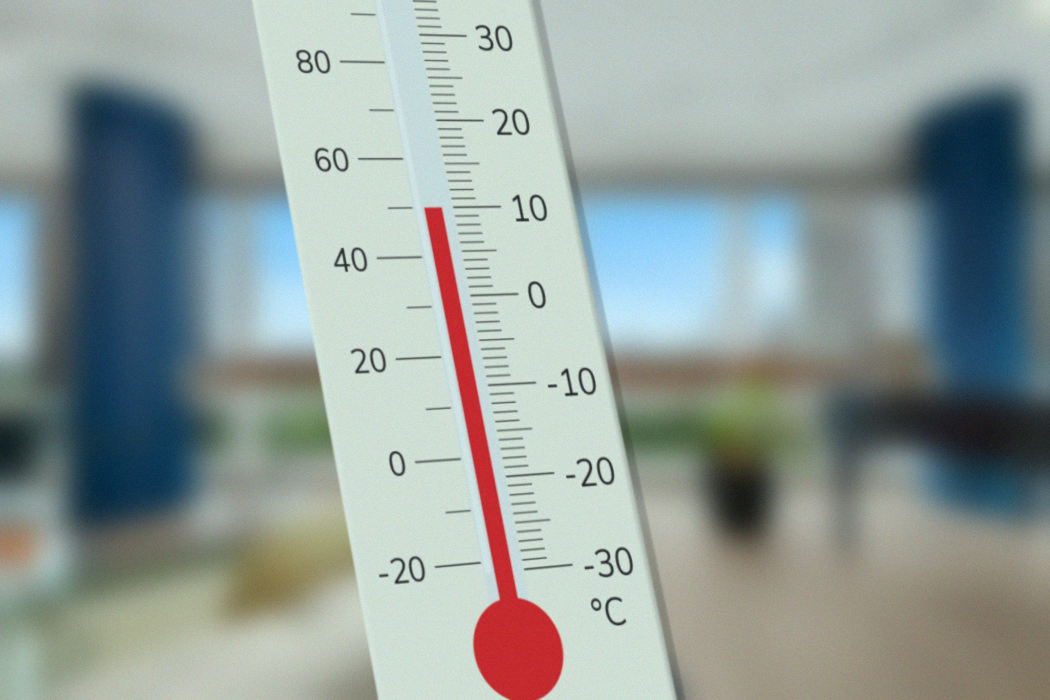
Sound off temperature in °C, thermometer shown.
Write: 10 °C
